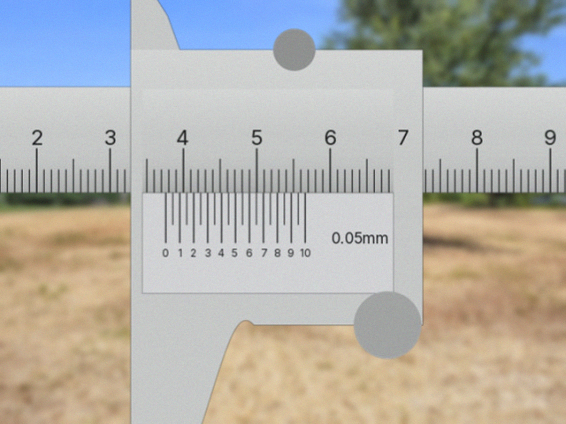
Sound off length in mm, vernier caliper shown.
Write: 37.6 mm
